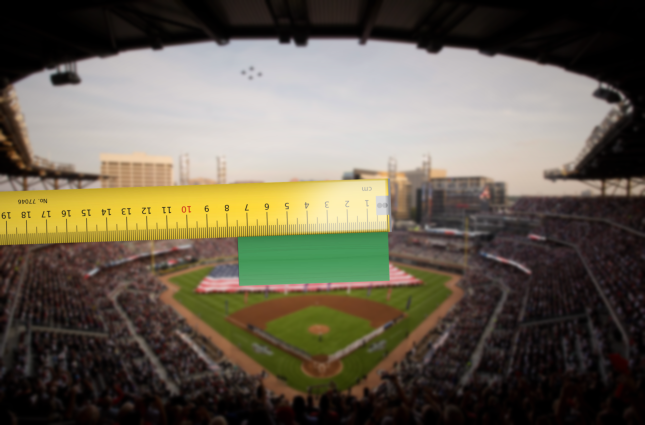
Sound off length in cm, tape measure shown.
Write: 7.5 cm
